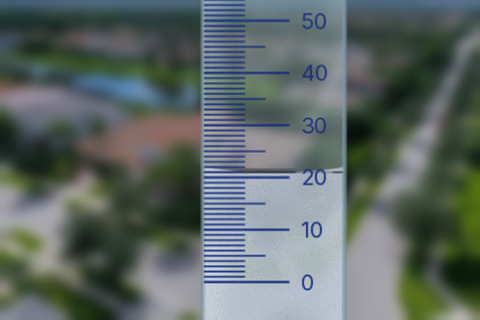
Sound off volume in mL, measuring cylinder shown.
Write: 21 mL
